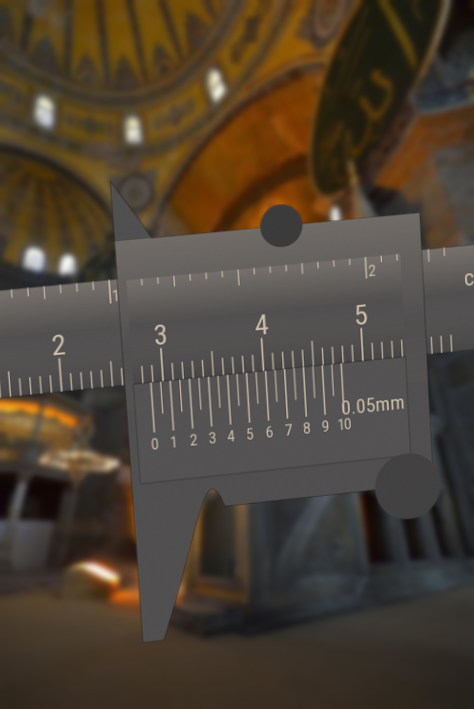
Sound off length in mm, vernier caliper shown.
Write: 28.8 mm
